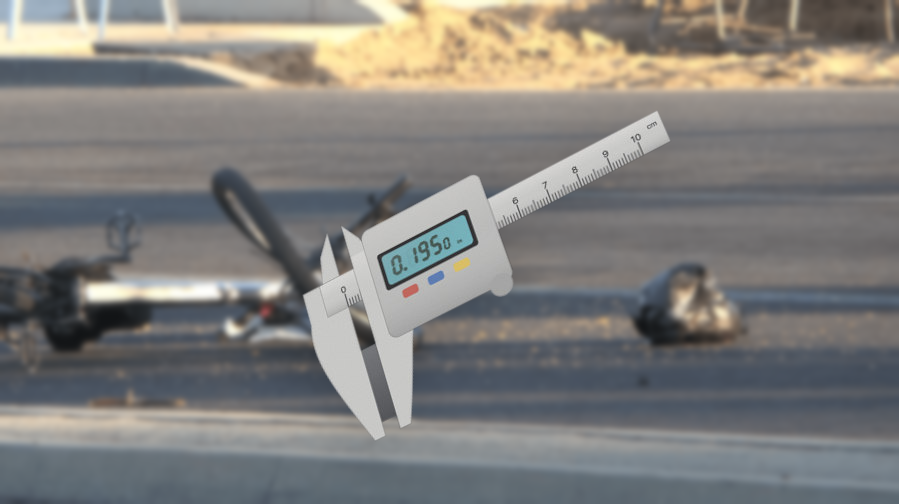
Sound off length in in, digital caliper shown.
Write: 0.1950 in
